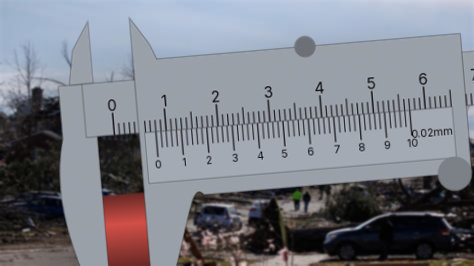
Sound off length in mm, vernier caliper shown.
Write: 8.0 mm
